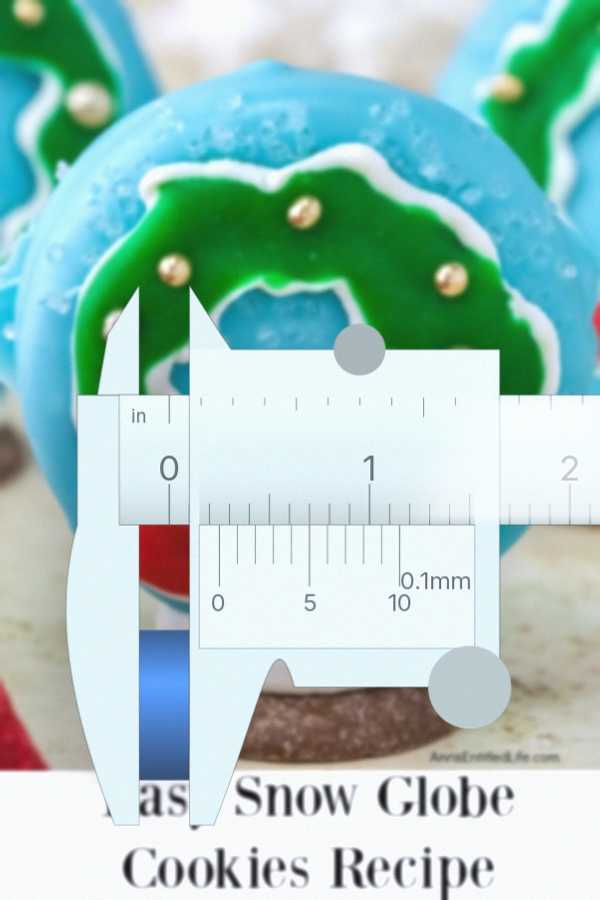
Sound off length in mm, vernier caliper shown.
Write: 2.5 mm
